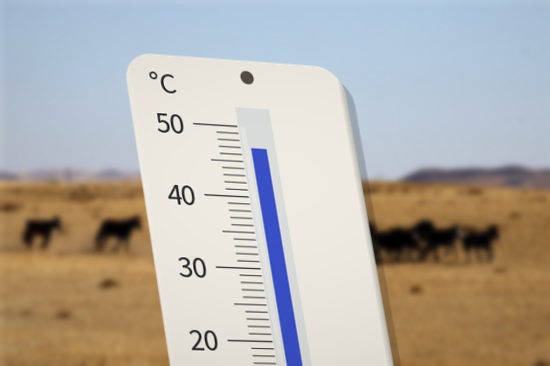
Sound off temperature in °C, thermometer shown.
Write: 47 °C
